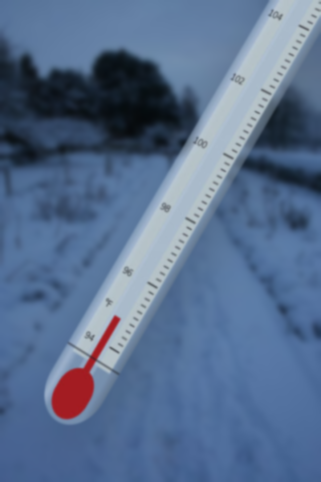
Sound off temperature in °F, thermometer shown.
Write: 94.8 °F
